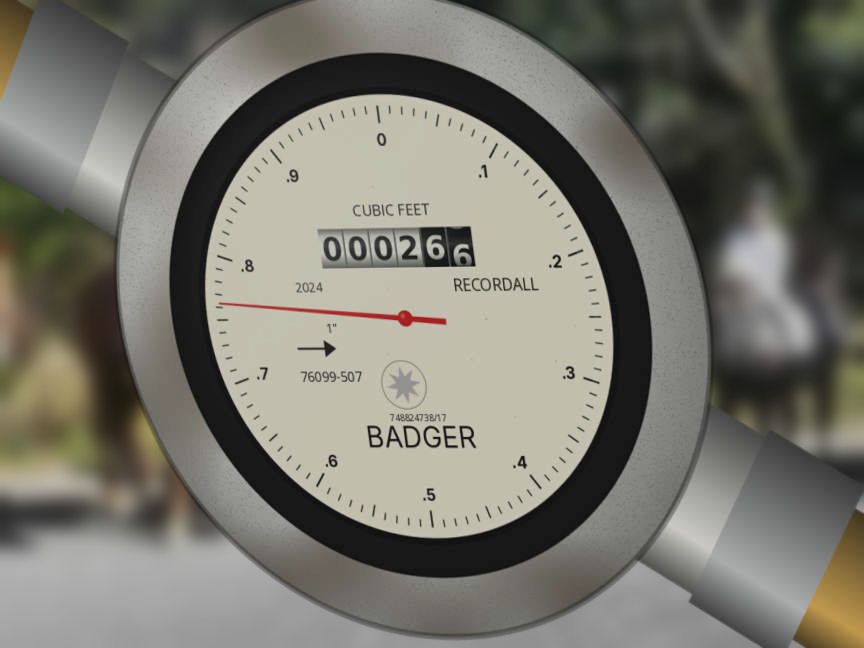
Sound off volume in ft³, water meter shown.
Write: 265.76 ft³
